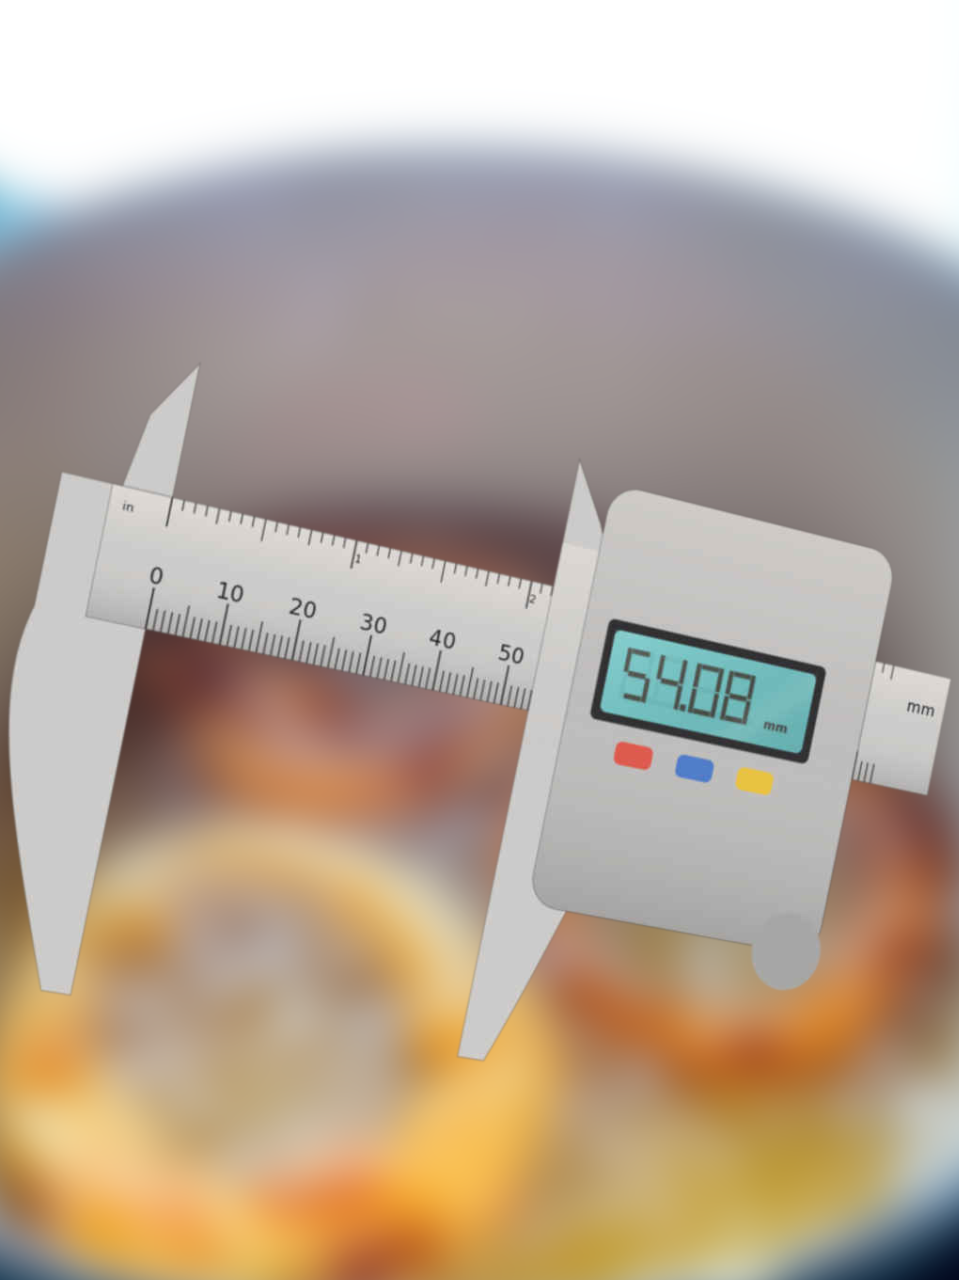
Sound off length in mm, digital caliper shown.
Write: 54.08 mm
